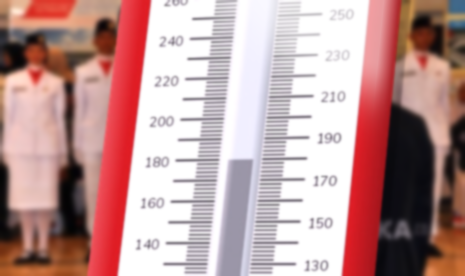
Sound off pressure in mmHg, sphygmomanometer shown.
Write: 180 mmHg
